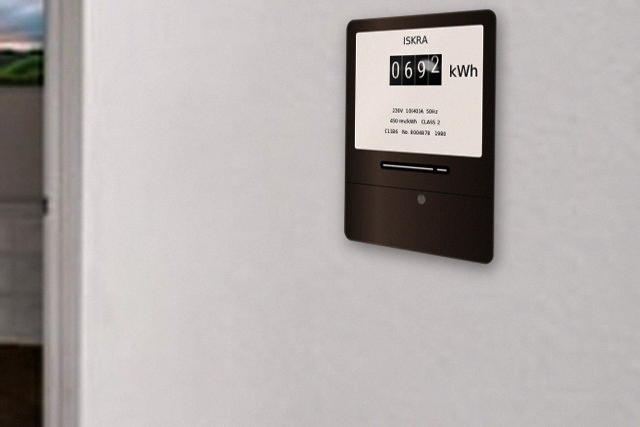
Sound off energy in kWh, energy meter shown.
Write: 692 kWh
